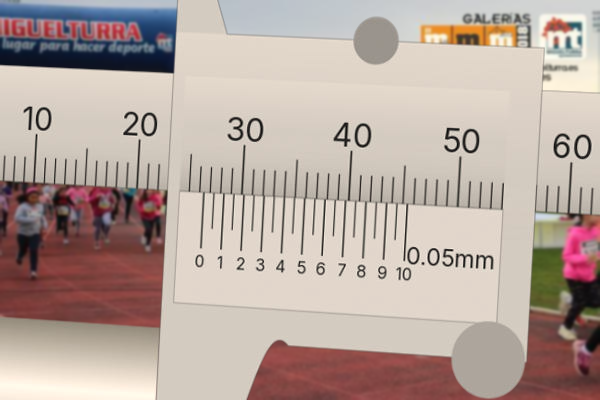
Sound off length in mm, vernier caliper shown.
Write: 26.4 mm
